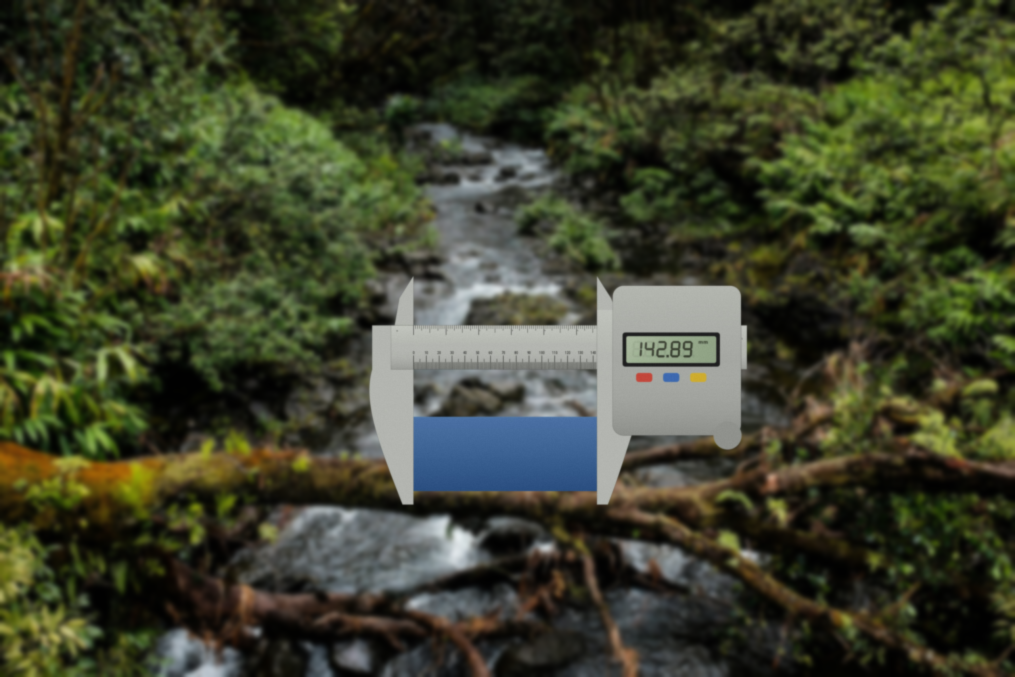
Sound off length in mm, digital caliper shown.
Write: 142.89 mm
